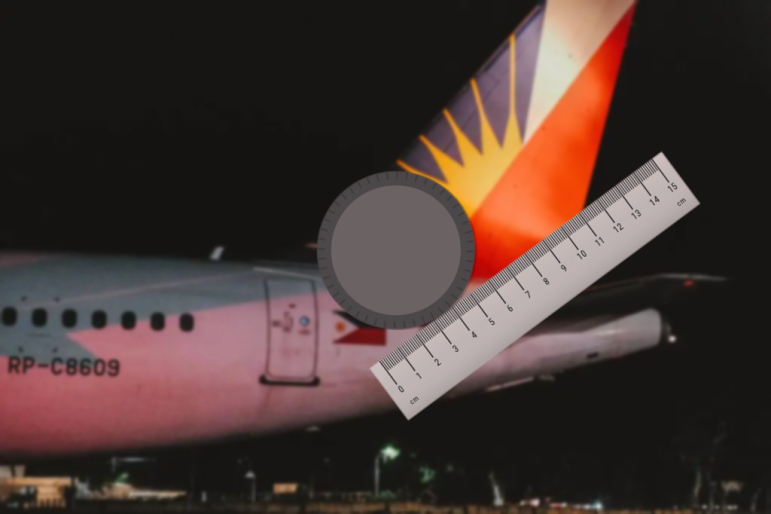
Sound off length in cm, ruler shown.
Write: 7 cm
